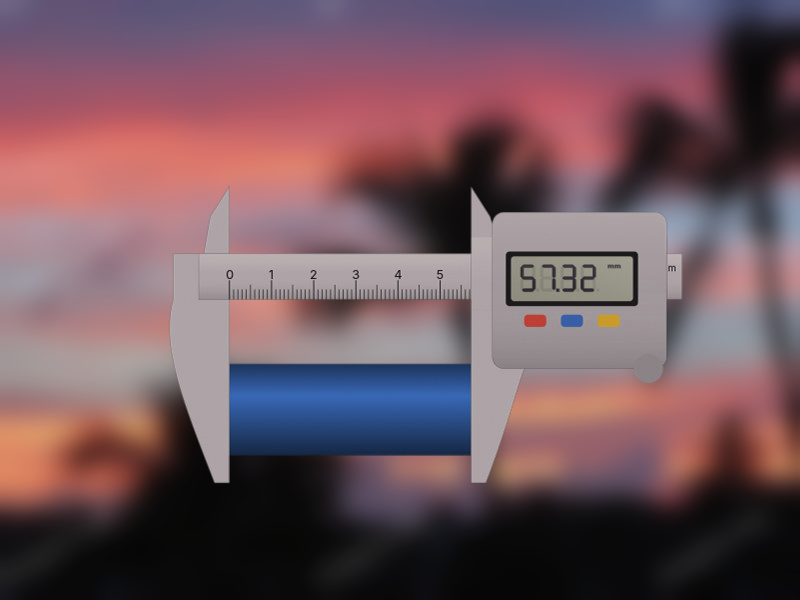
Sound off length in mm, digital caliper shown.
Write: 57.32 mm
